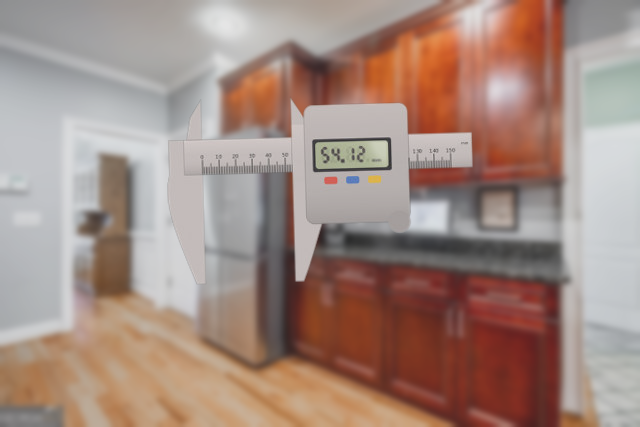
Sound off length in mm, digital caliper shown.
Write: 54.12 mm
